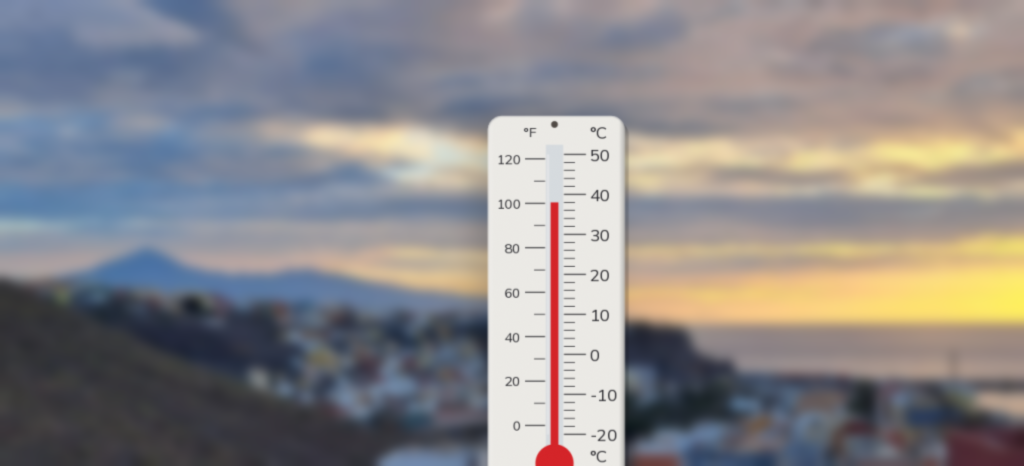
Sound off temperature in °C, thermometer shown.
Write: 38 °C
